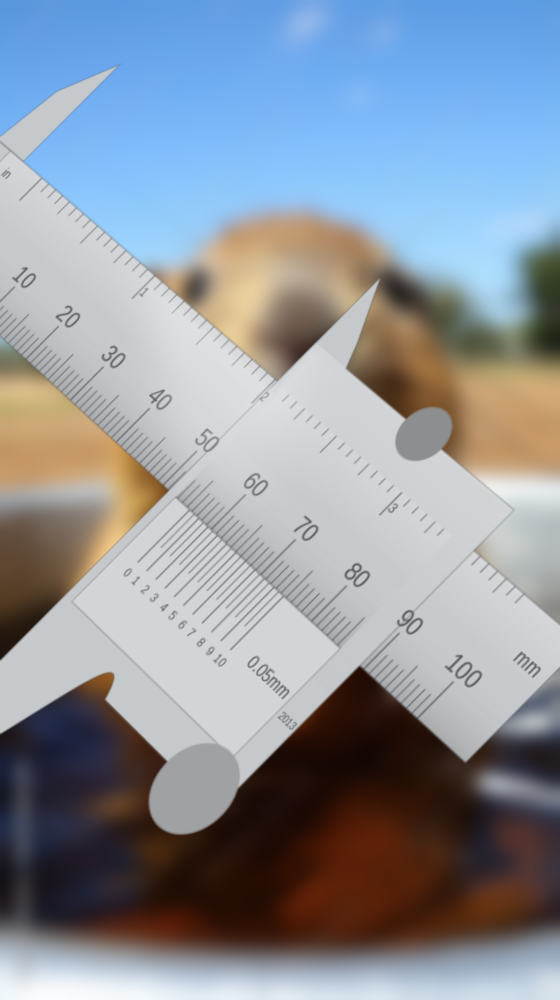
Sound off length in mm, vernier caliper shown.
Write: 55.6 mm
